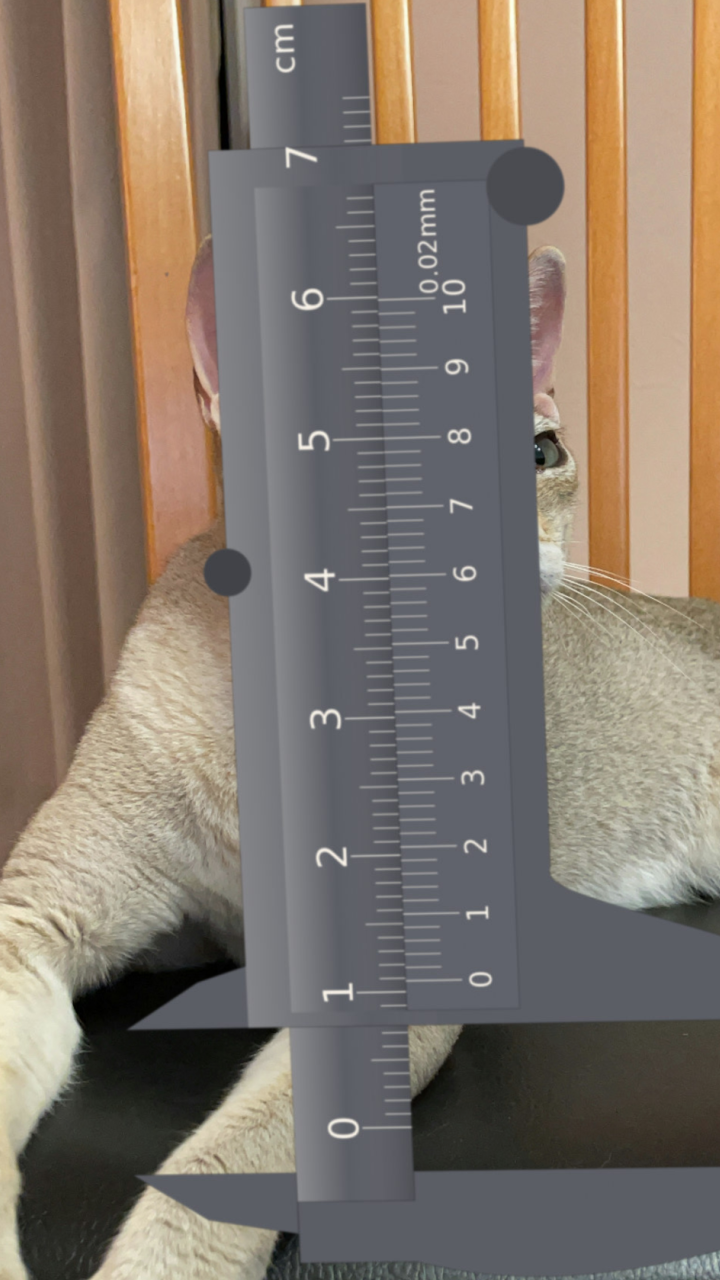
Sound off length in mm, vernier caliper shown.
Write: 10.8 mm
